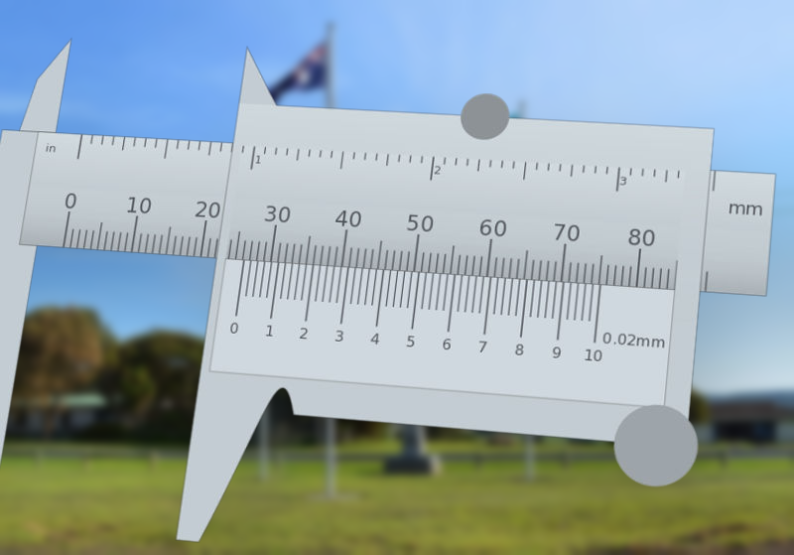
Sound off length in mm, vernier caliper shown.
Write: 26.2 mm
